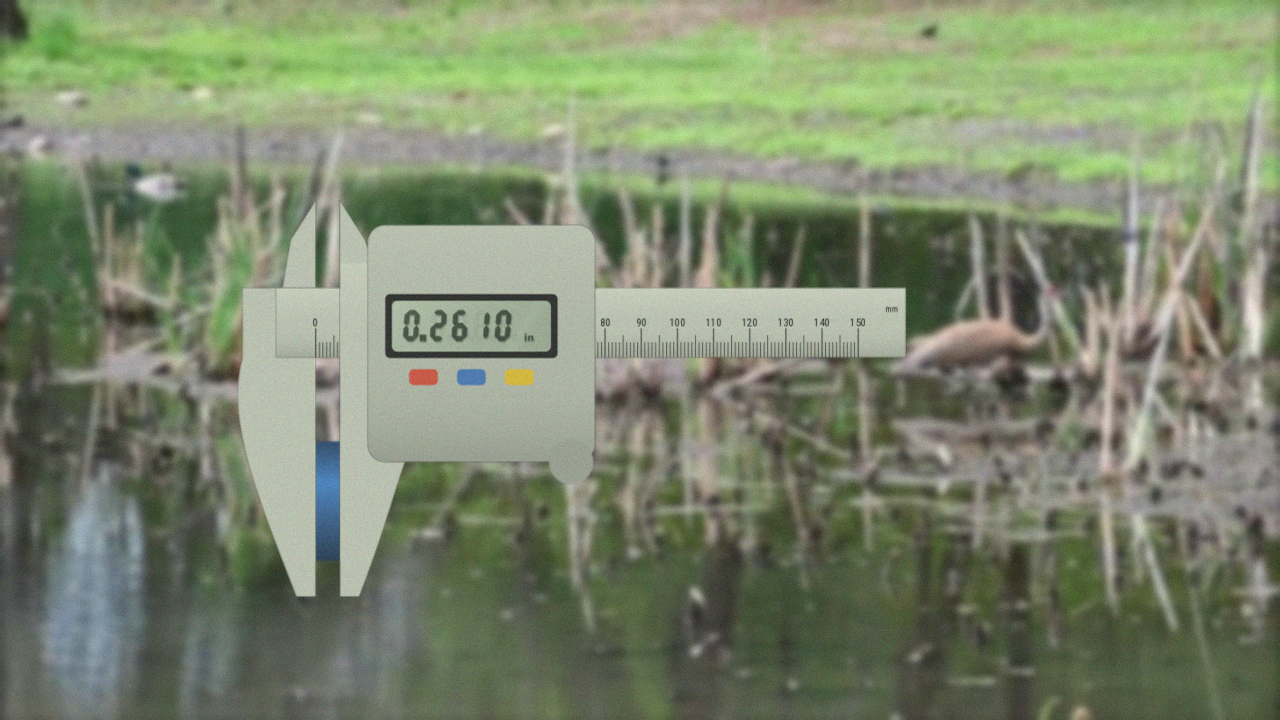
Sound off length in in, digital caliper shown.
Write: 0.2610 in
